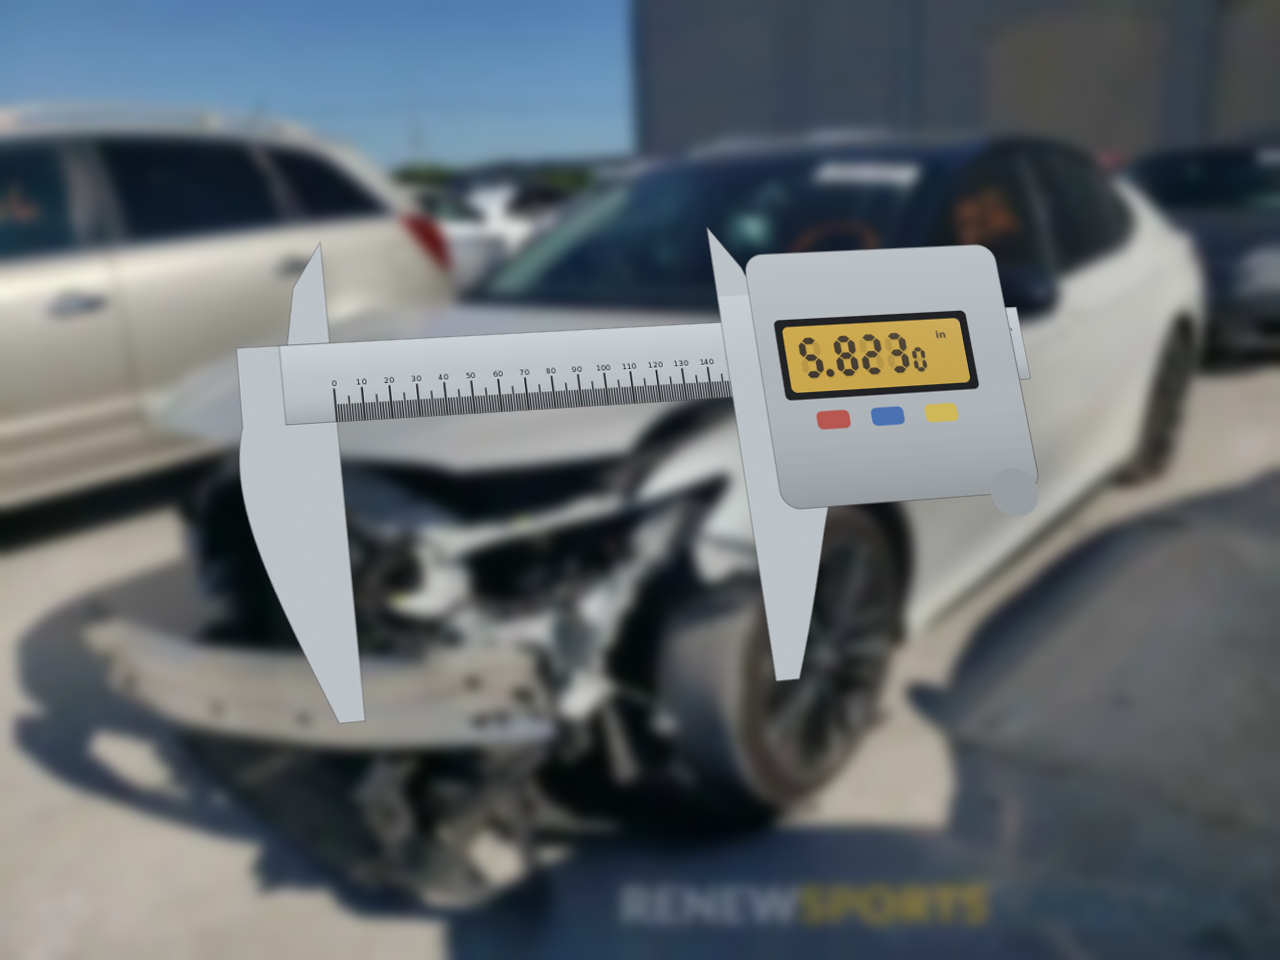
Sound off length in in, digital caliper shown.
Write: 5.8230 in
